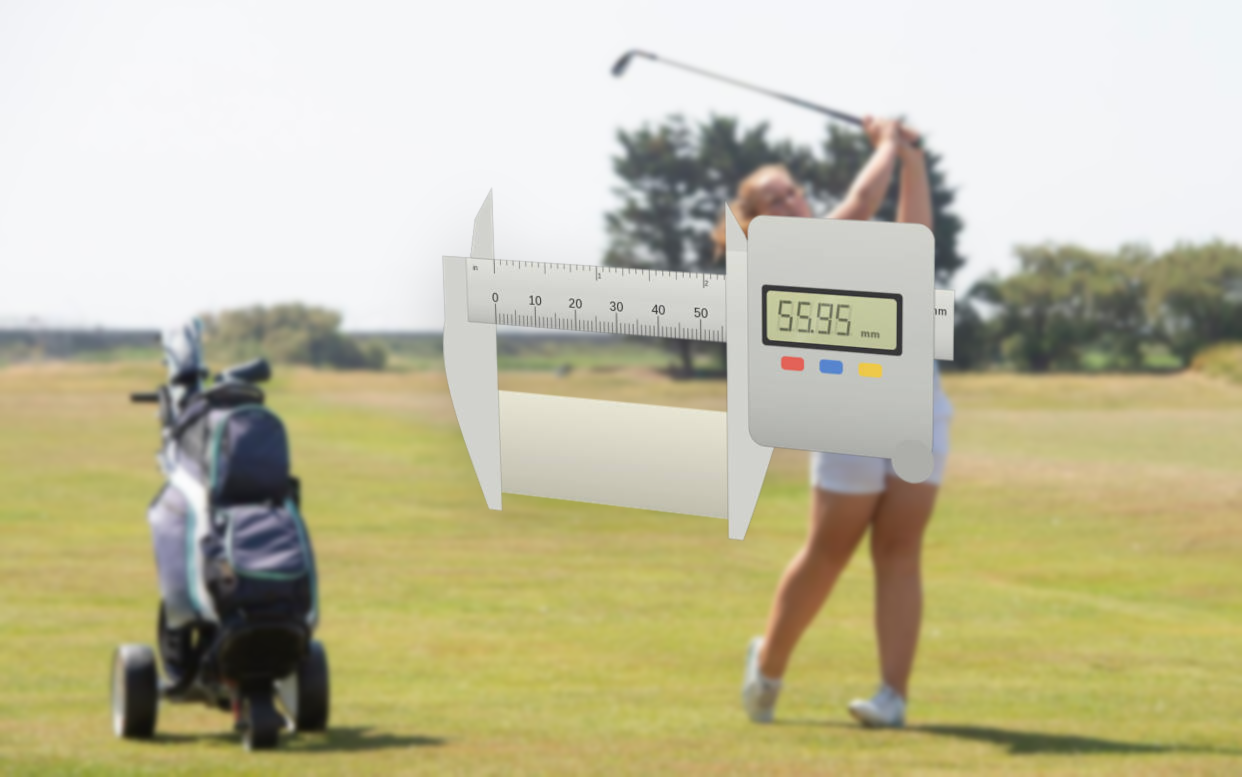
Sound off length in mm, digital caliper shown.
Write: 55.95 mm
